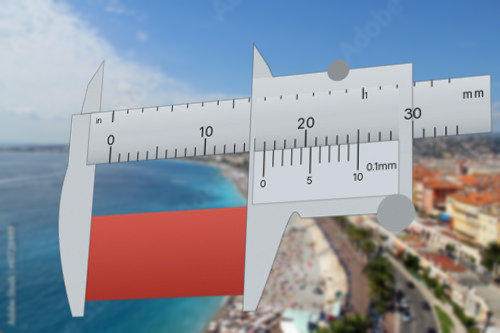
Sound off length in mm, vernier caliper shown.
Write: 16.0 mm
